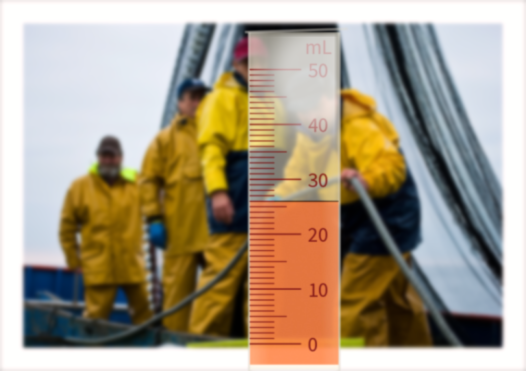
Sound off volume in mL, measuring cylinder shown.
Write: 26 mL
